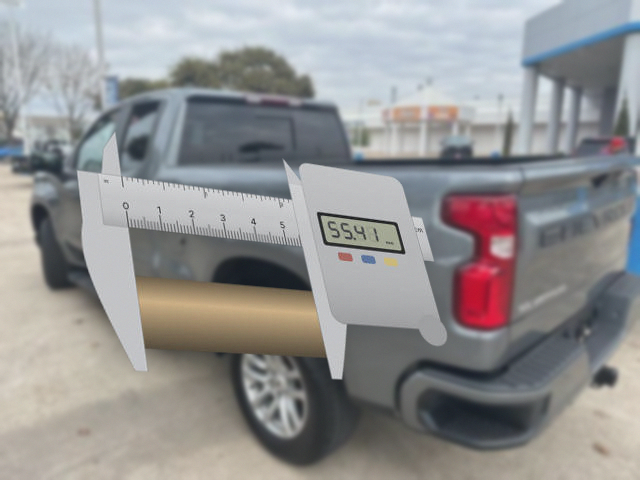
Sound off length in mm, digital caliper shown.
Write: 55.41 mm
